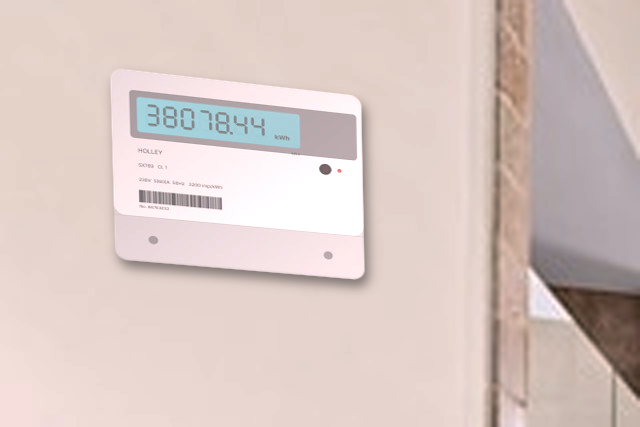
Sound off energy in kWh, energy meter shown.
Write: 38078.44 kWh
